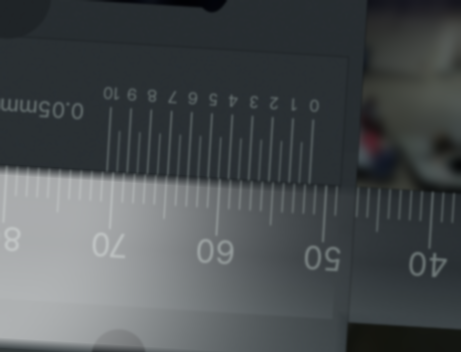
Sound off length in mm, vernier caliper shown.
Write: 51.6 mm
